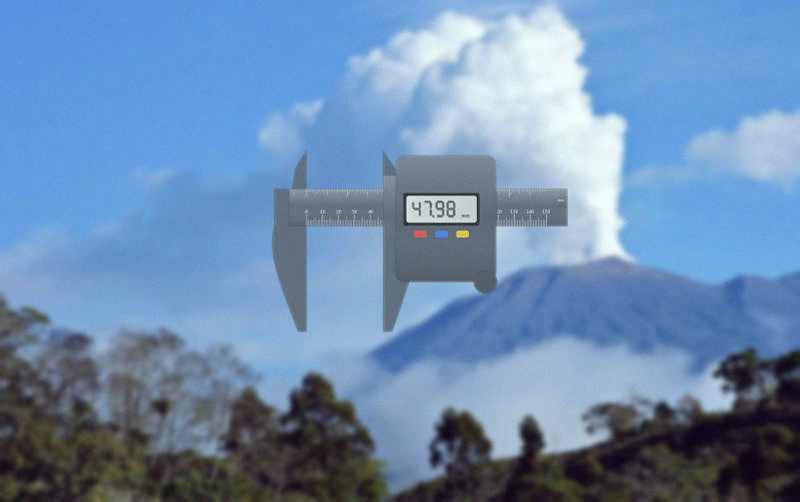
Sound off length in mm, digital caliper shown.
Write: 47.98 mm
